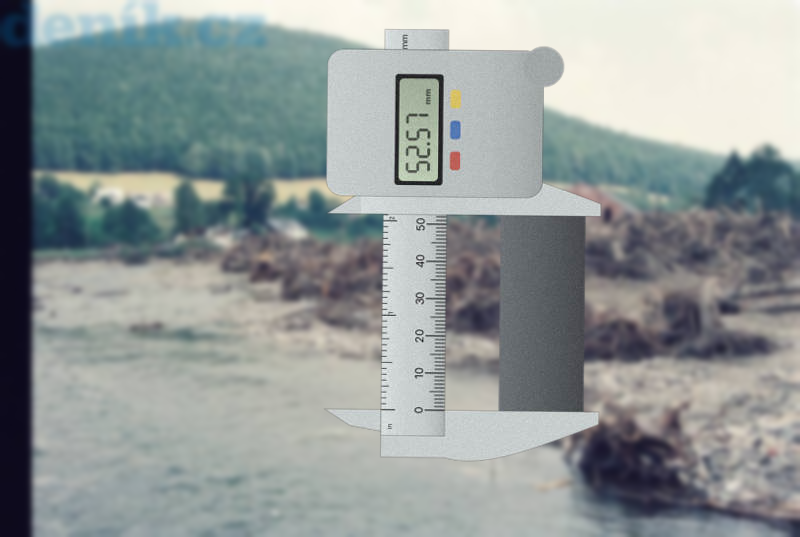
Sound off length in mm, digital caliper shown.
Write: 52.57 mm
